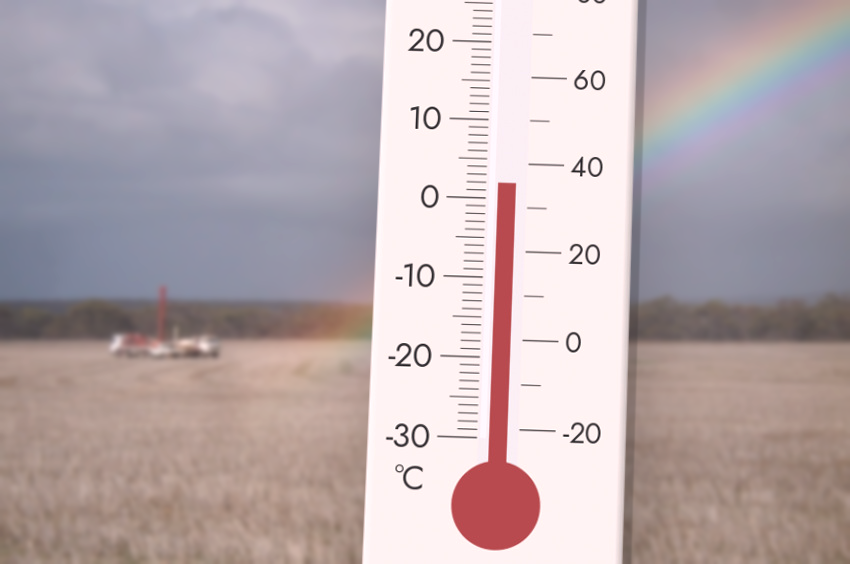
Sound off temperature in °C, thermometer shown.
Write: 2 °C
